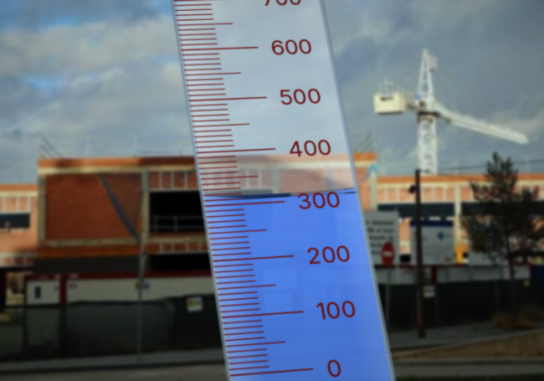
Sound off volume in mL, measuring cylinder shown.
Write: 310 mL
